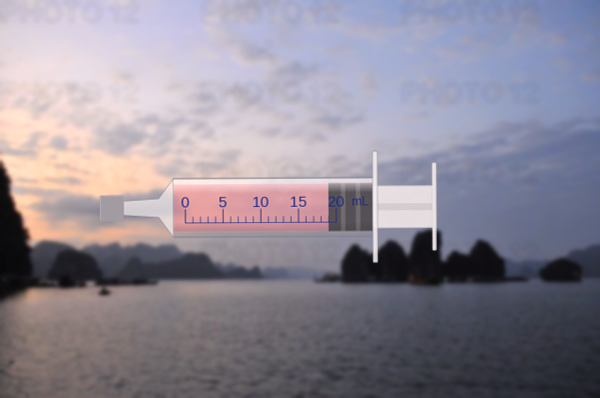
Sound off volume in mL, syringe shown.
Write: 19 mL
